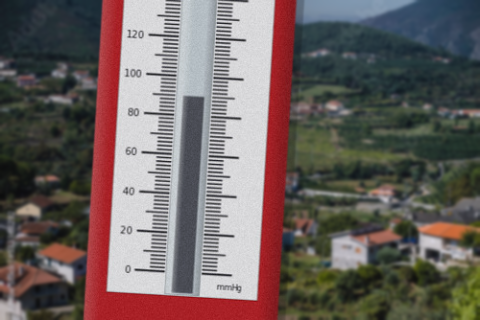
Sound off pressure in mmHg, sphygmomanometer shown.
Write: 90 mmHg
